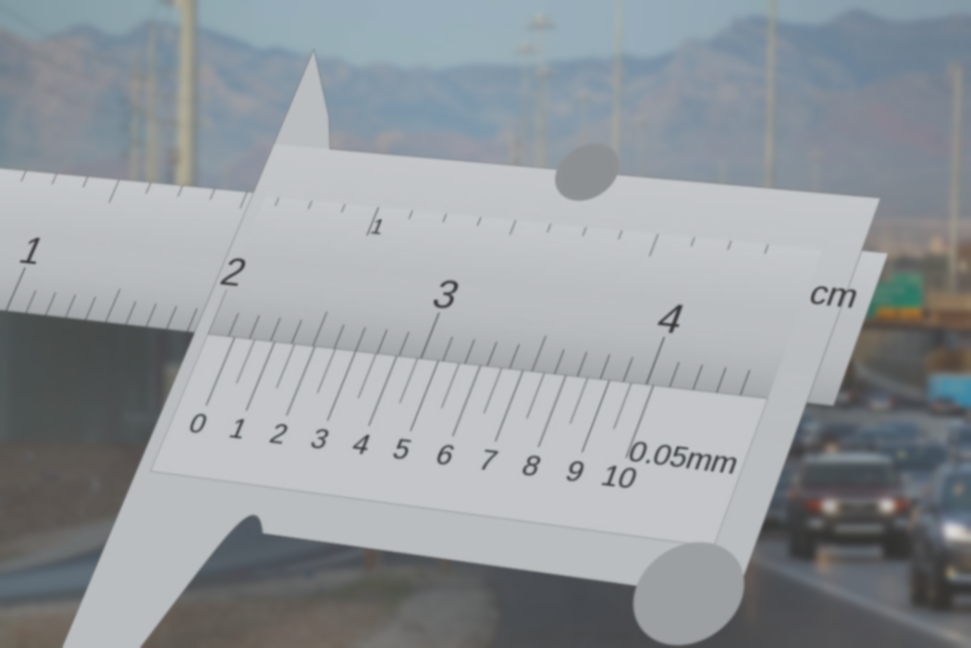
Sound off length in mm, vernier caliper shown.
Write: 21.3 mm
